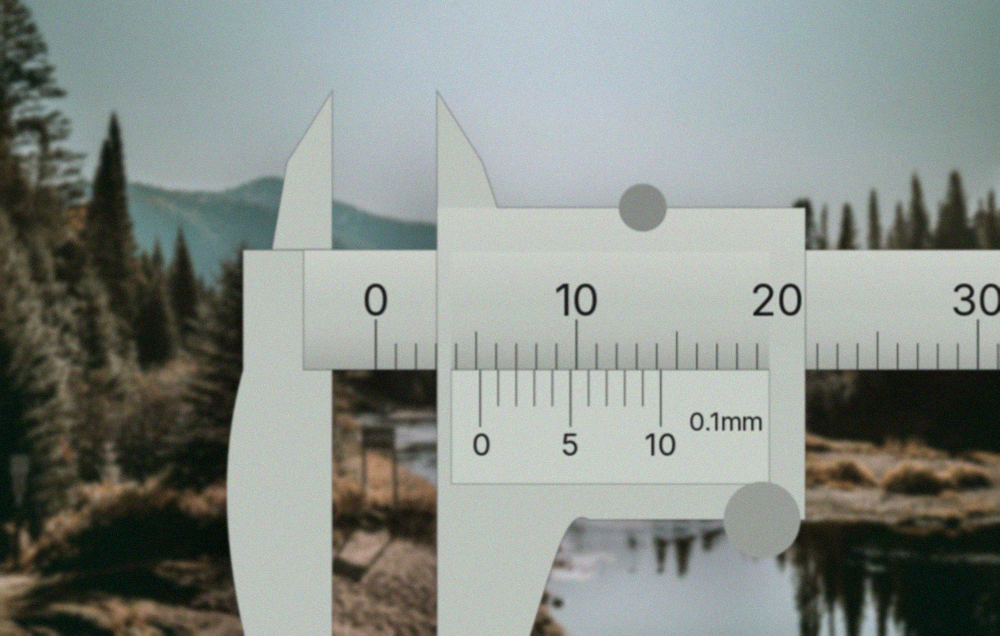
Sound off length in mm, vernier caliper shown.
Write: 5.2 mm
